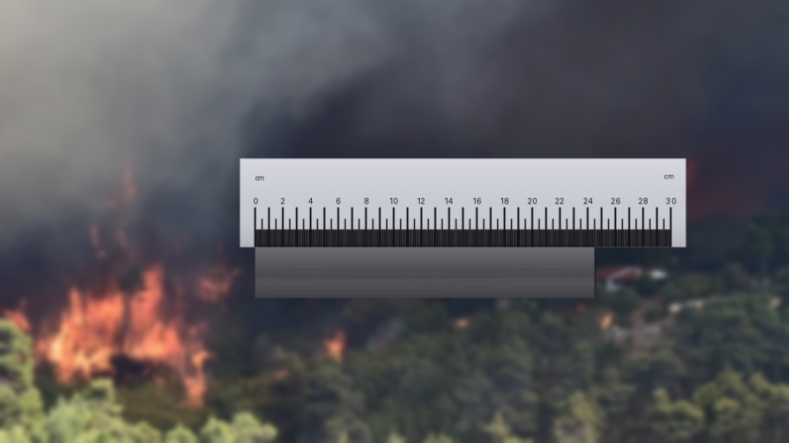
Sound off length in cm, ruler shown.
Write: 24.5 cm
